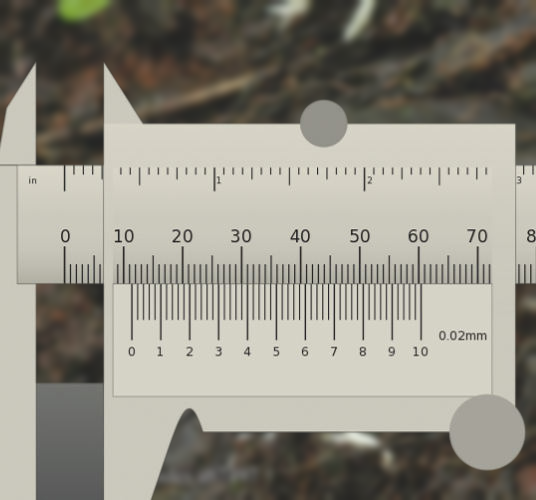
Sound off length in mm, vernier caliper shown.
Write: 11.4 mm
